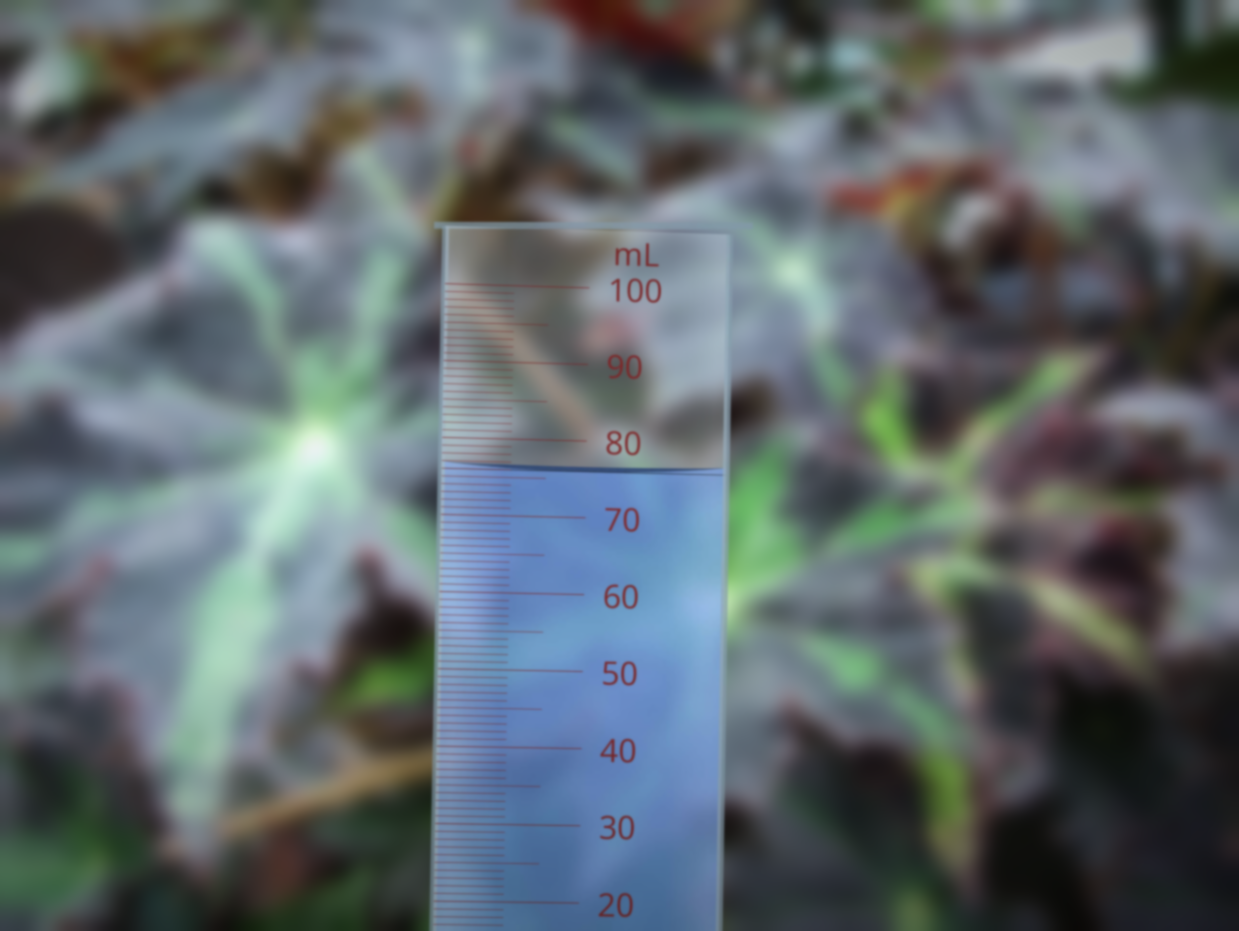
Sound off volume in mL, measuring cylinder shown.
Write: 76 mL
